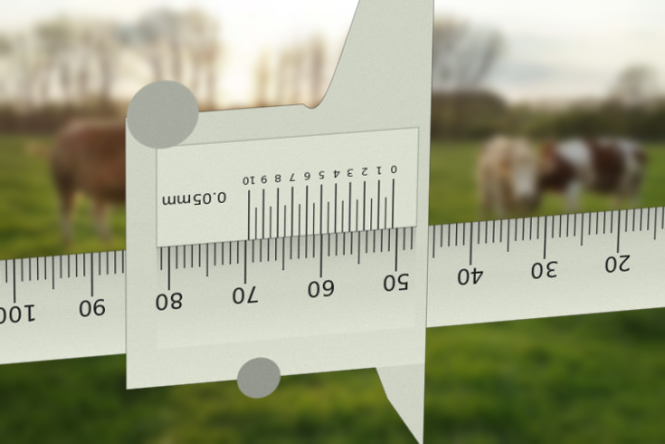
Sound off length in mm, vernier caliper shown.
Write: 50.6 mm
